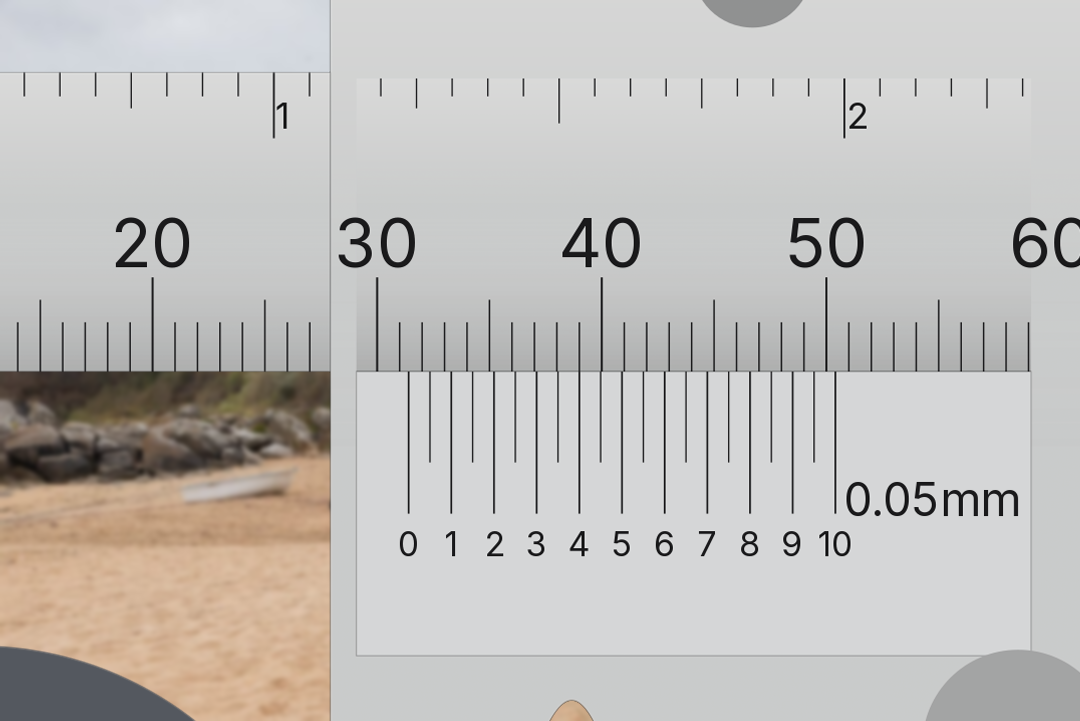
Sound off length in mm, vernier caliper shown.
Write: 31.4 mm
